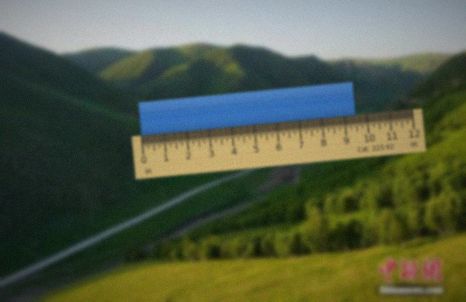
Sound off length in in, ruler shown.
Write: 9.5 in
